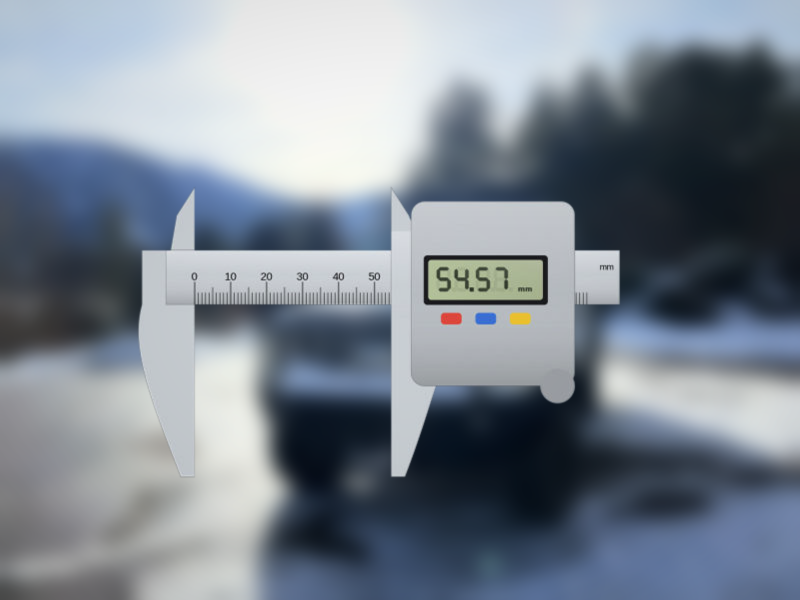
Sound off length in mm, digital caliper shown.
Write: 54.57 mm
